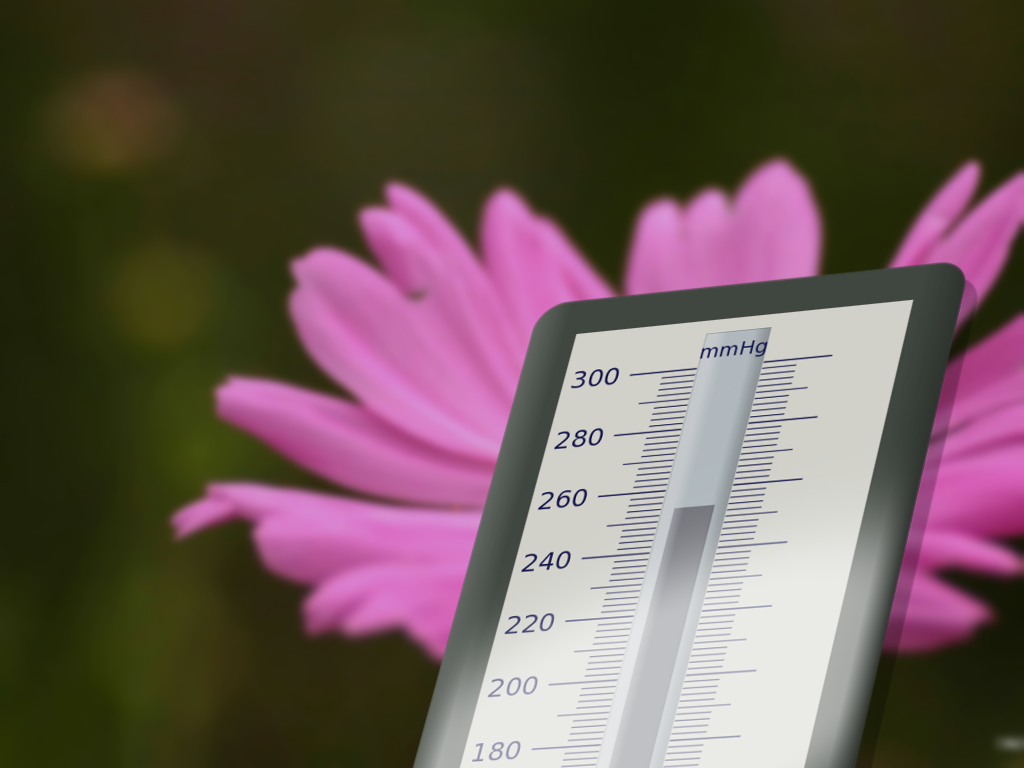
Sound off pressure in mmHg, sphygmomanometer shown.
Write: 254 mmHg
